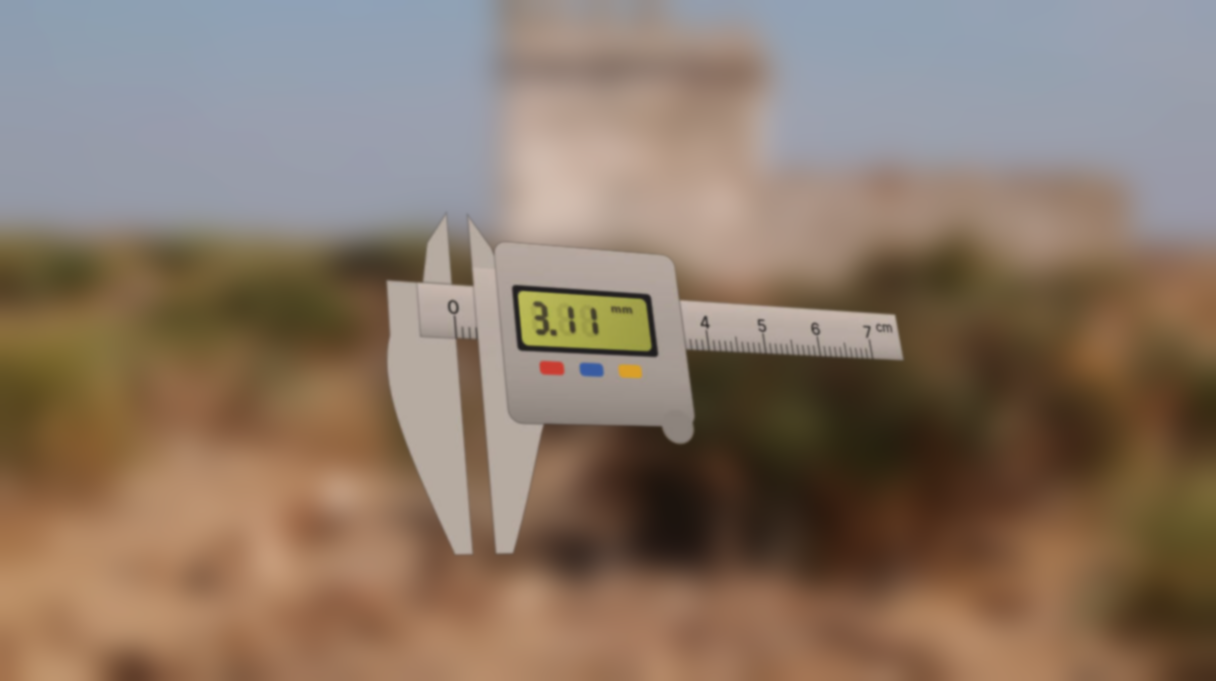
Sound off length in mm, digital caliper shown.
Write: 3.11 mm
